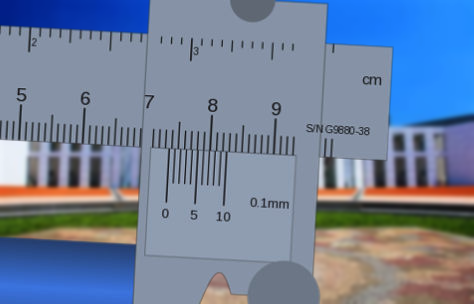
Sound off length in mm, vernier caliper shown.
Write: 73.6 mm
